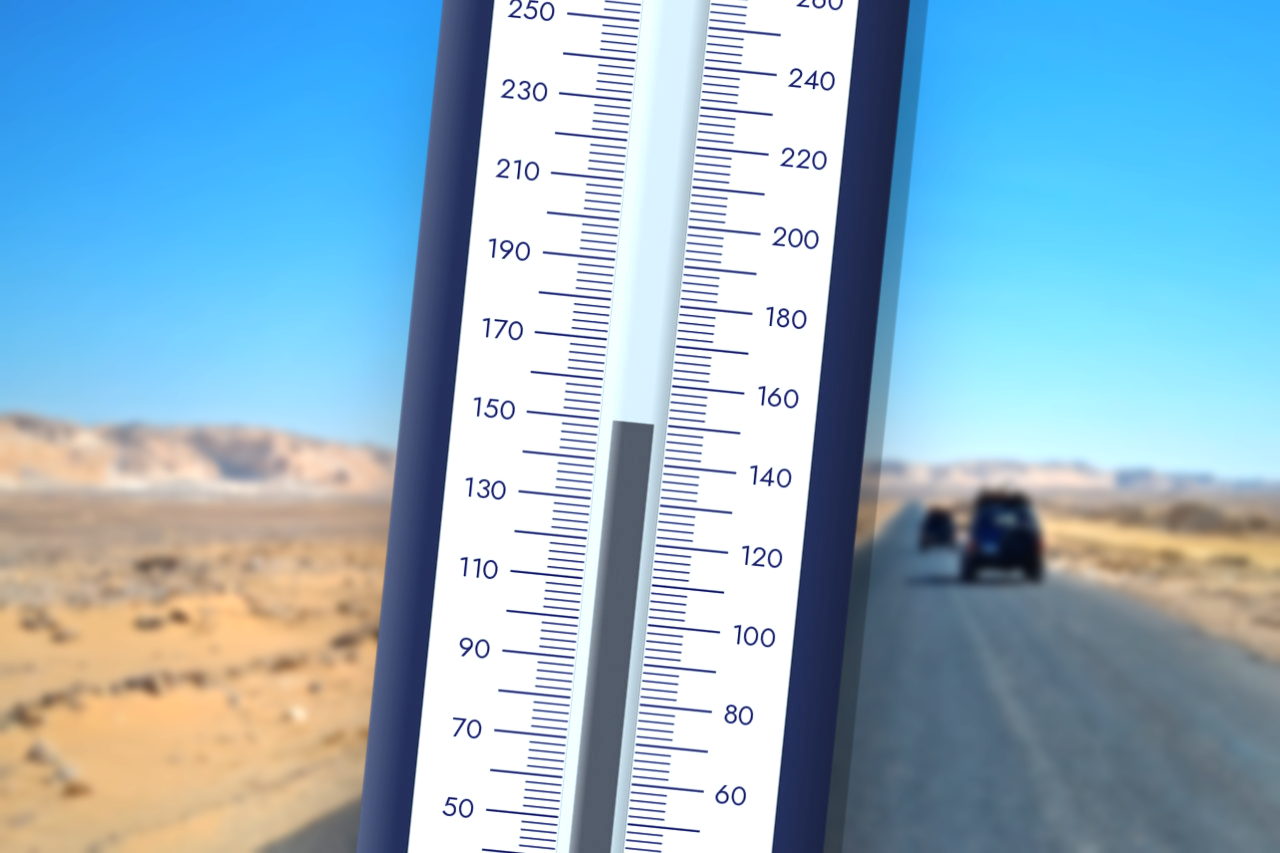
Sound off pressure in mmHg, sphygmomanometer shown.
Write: 150 mmHg
